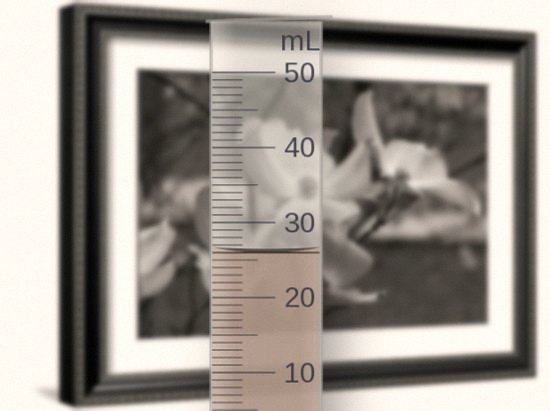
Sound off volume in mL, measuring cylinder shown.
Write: 26 mL
